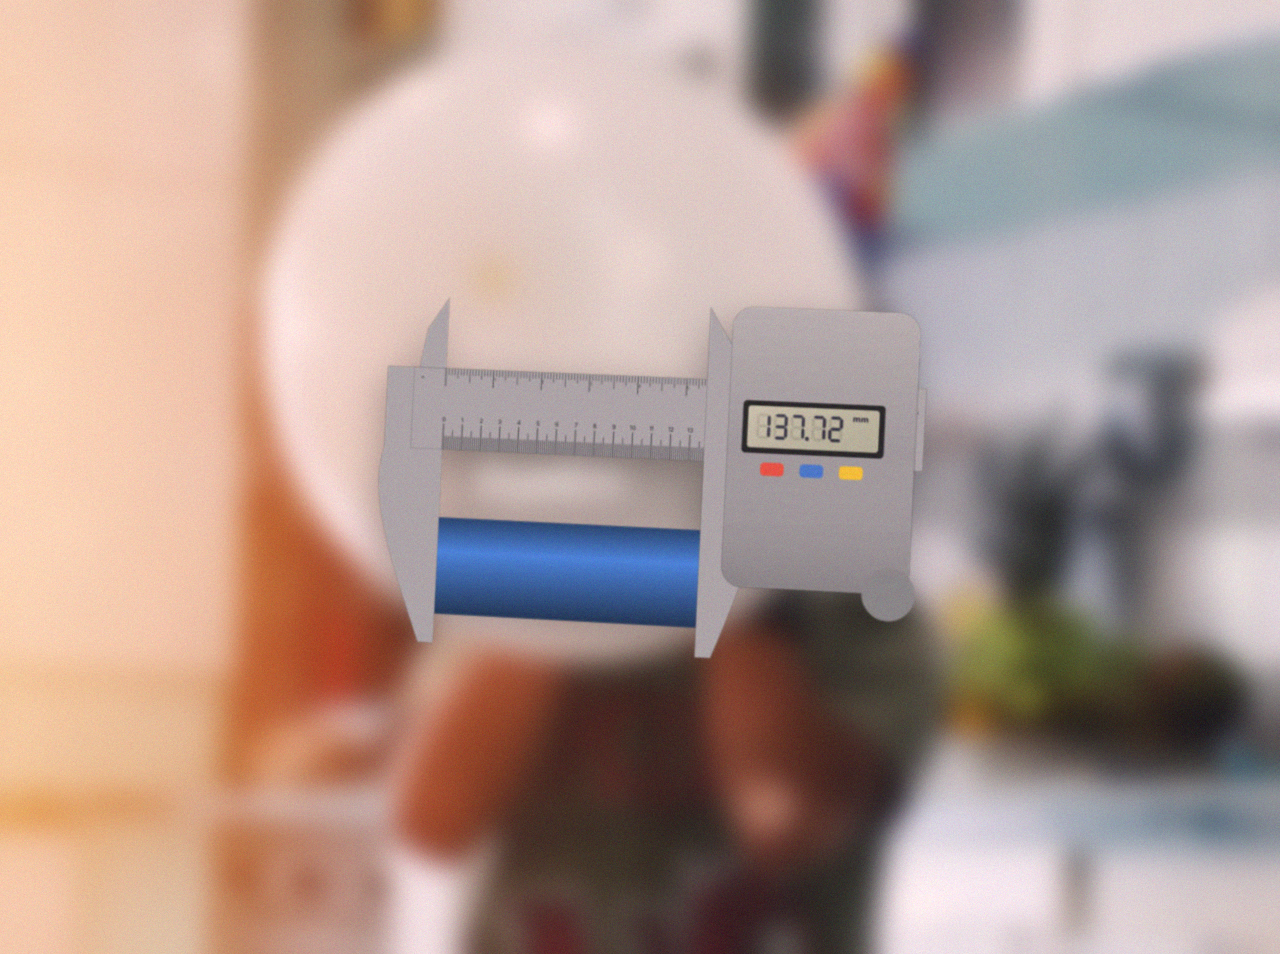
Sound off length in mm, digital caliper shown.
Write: 137.72 mm
